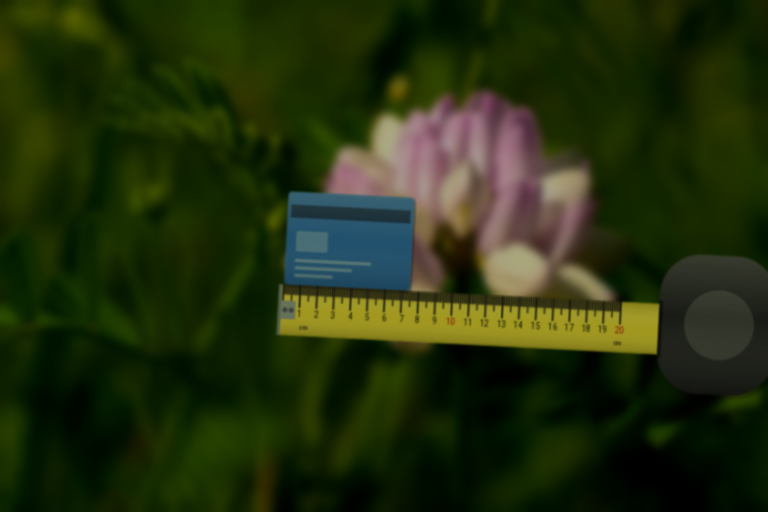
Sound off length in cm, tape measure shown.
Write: 7.5 cm
